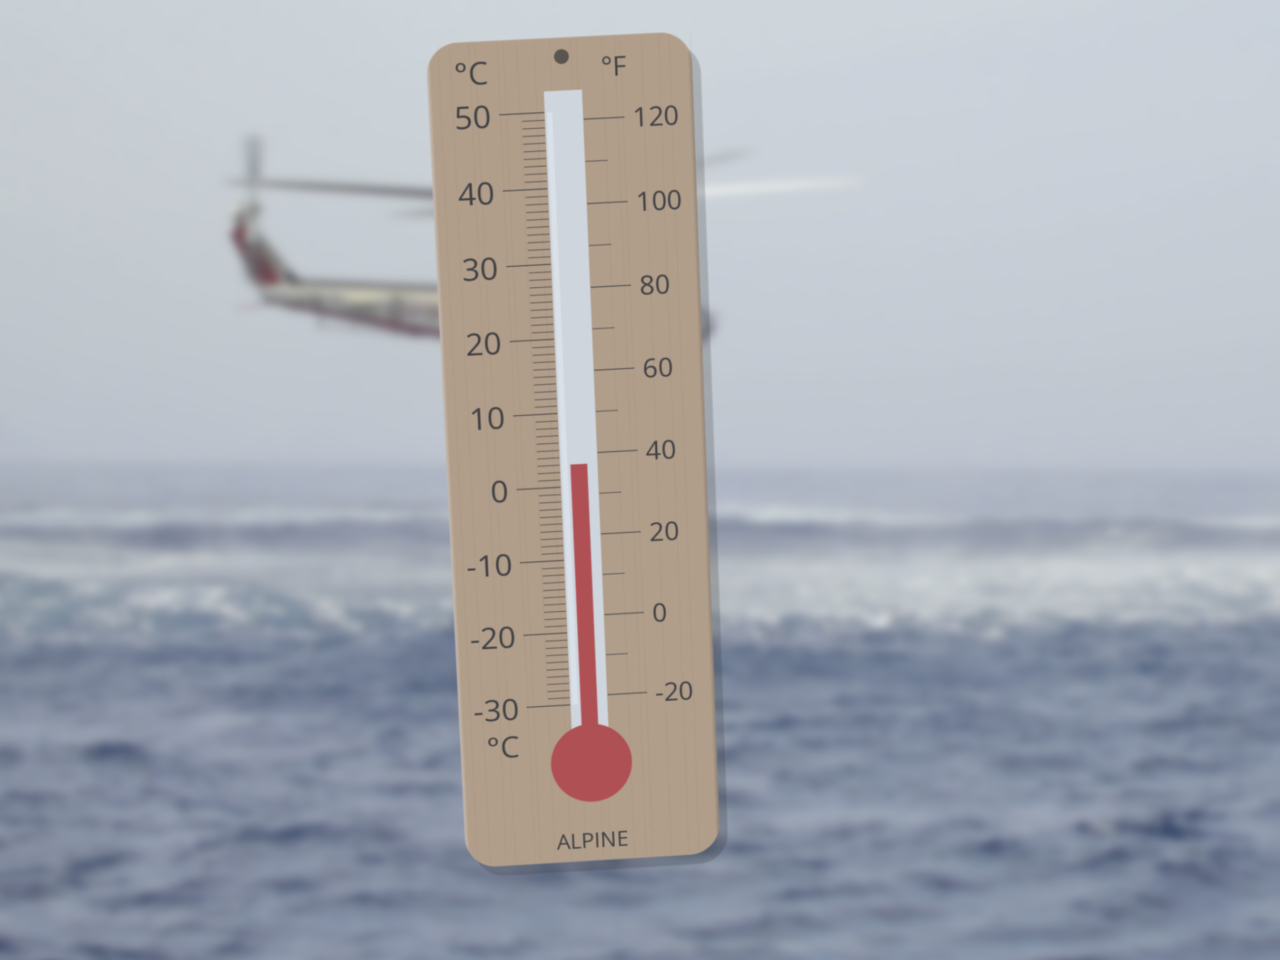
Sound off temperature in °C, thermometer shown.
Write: 3 °C
